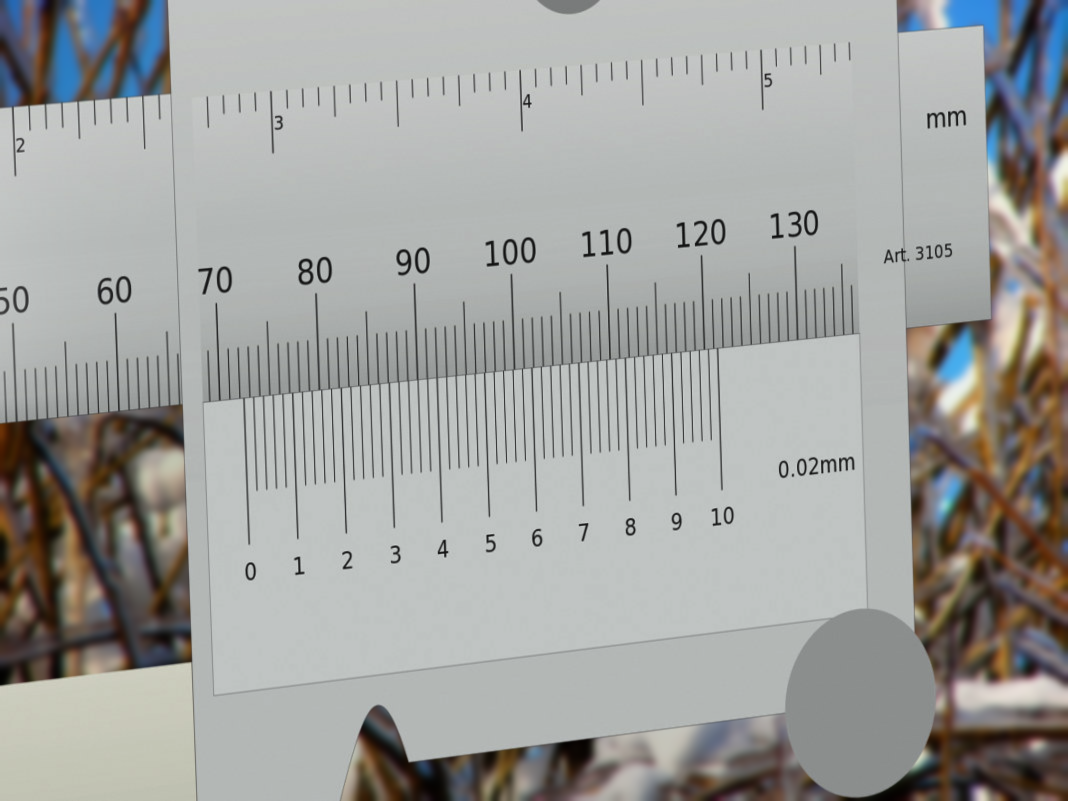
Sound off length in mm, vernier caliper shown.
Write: 72.4 mm
